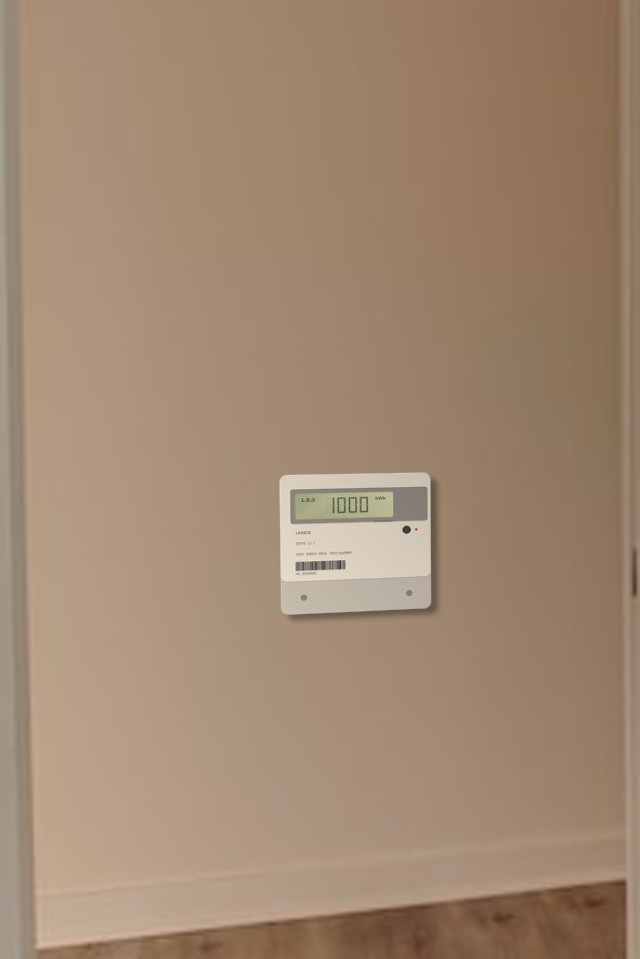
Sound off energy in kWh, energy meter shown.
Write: 1000 kWh
